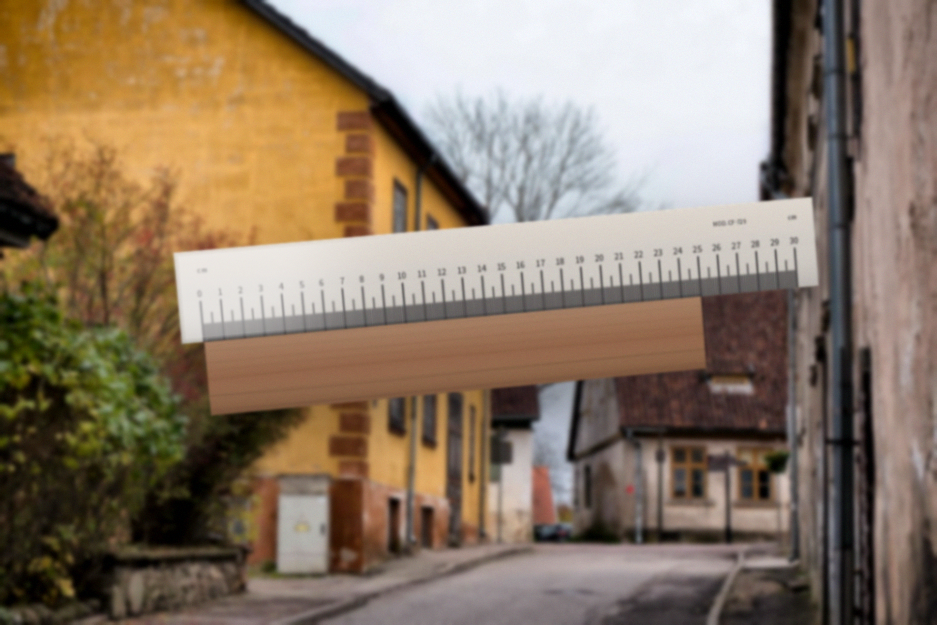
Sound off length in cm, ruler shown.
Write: 25 cm
